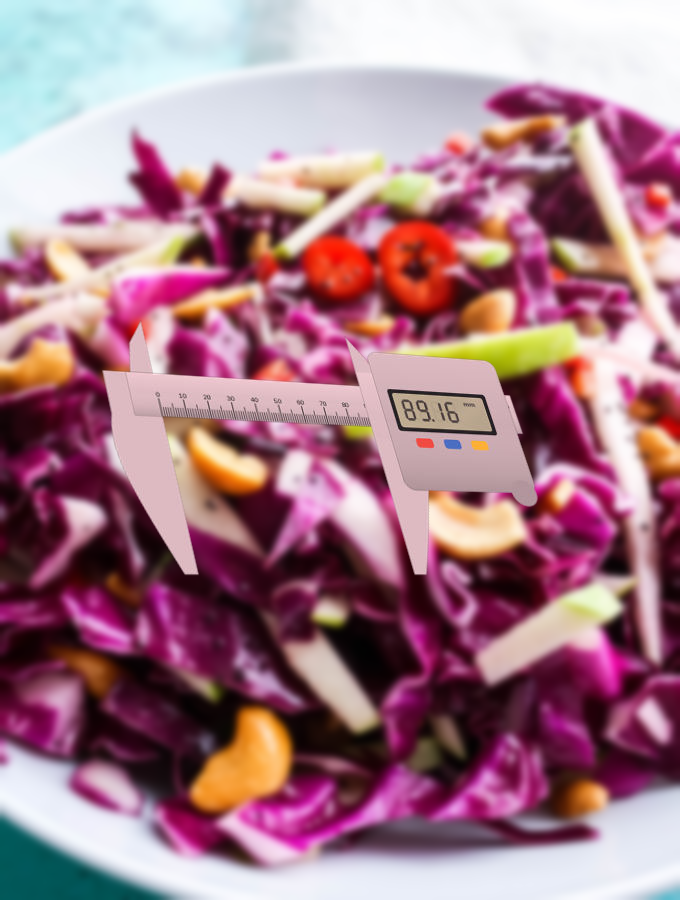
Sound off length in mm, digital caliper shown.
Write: 89.16 mm
